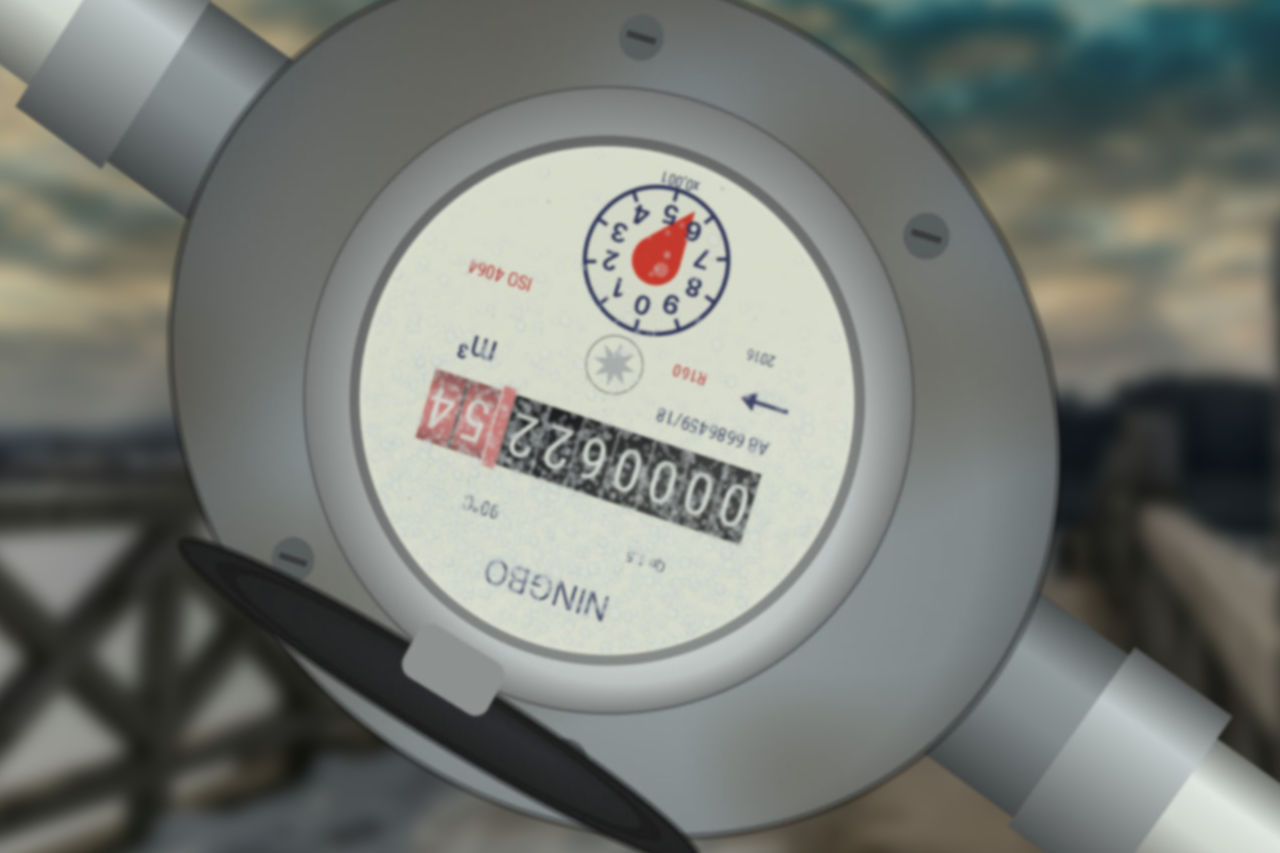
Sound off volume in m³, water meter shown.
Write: 622.545 m³
